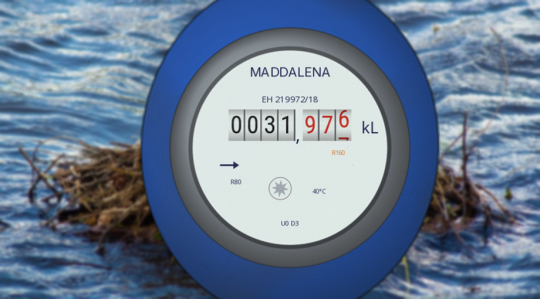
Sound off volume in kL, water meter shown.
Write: 31.976 kL
